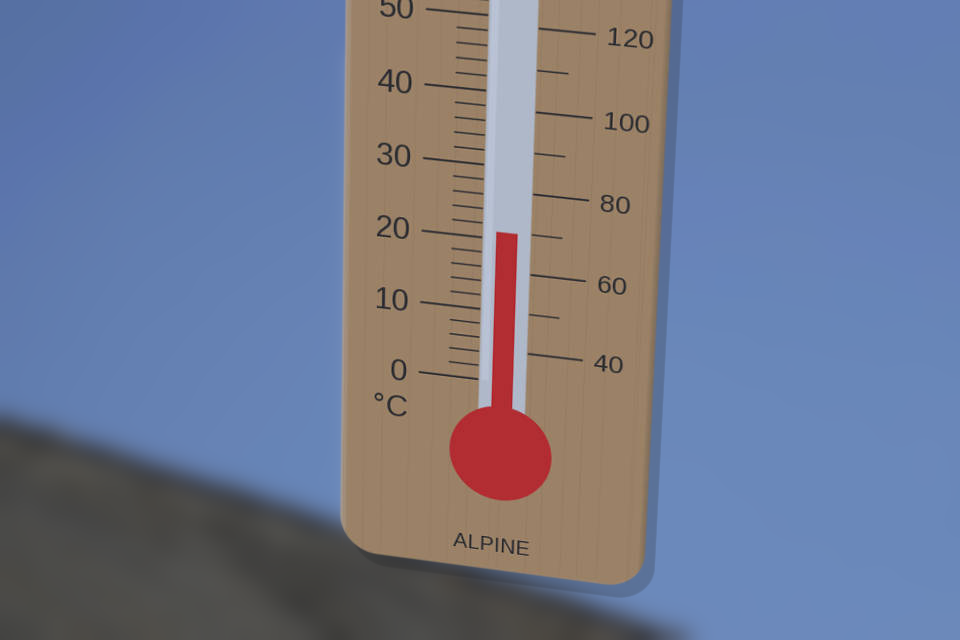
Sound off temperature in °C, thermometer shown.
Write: 21 °C
